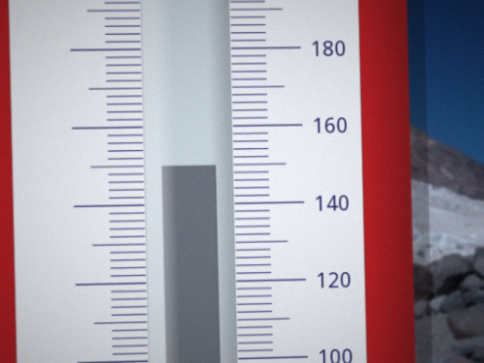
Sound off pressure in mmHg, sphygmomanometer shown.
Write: 150 mmHg
